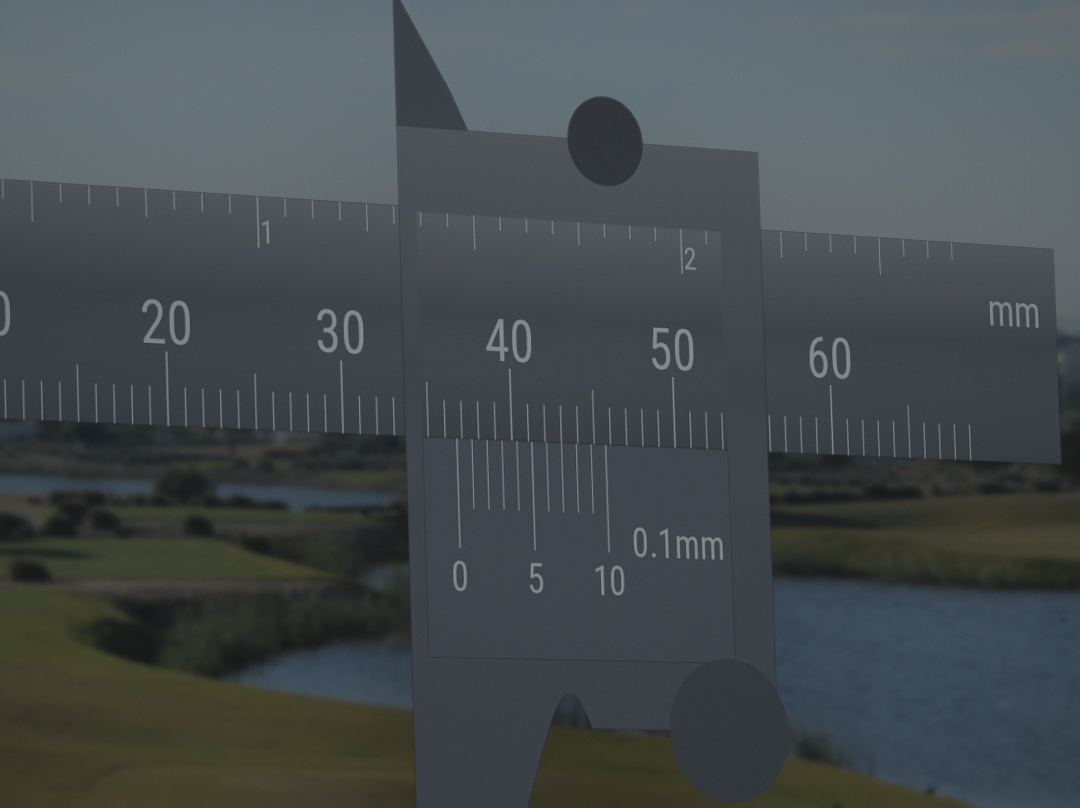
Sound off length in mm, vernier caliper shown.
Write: 36.7 mm
